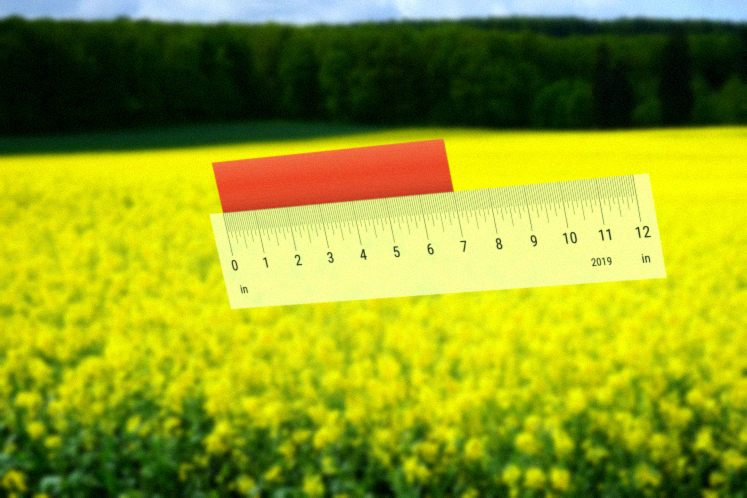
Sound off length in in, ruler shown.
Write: 7 in
